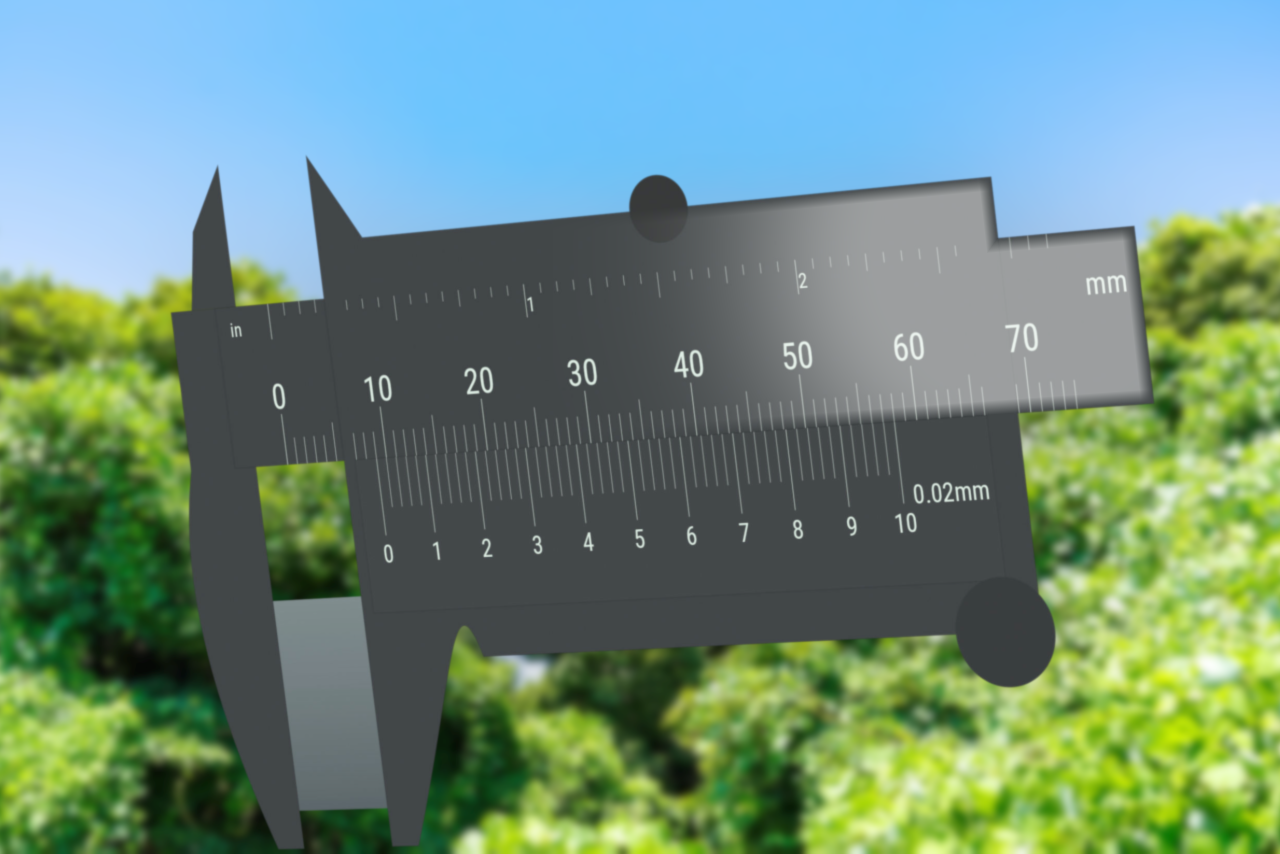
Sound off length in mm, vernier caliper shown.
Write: 9.0 mm
